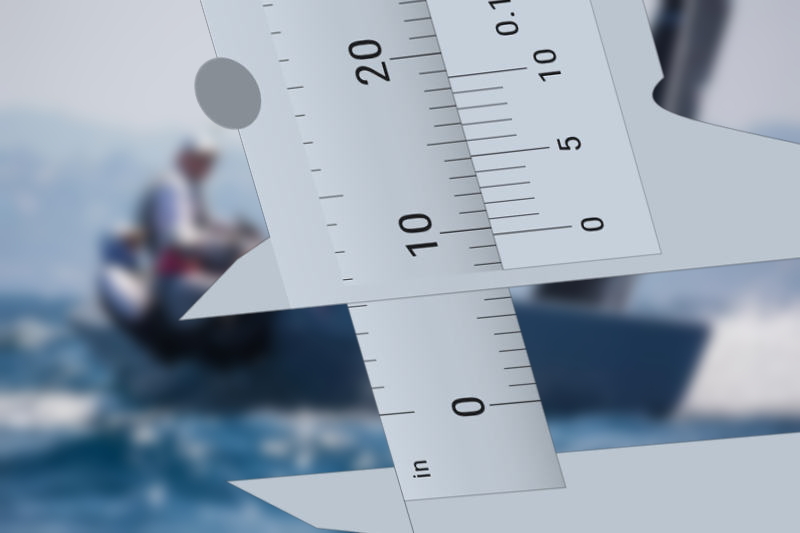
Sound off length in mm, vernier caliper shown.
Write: 9.6 mm
